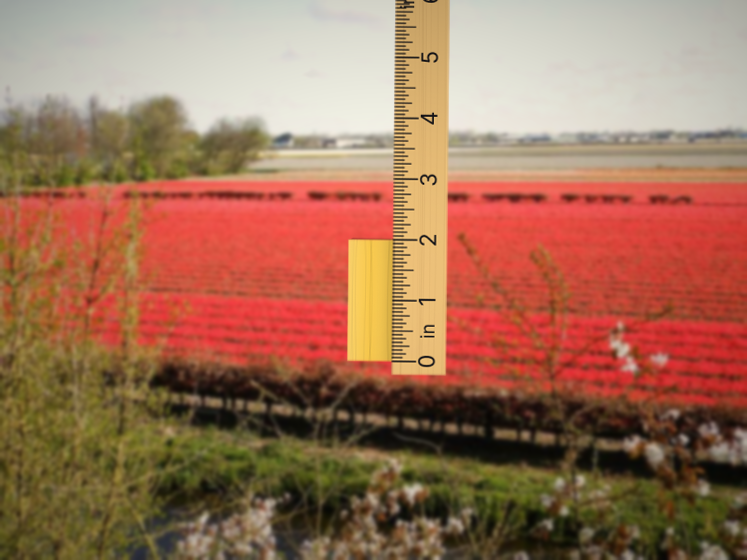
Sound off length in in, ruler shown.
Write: 2 in
